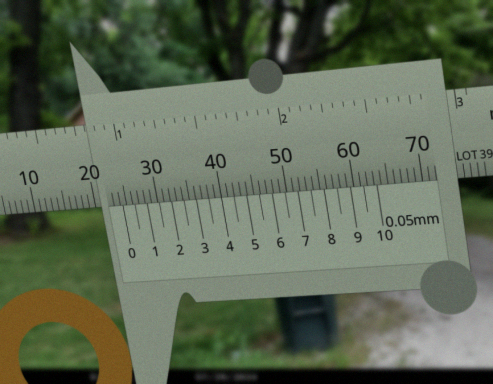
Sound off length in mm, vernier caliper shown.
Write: 24.4 mm
